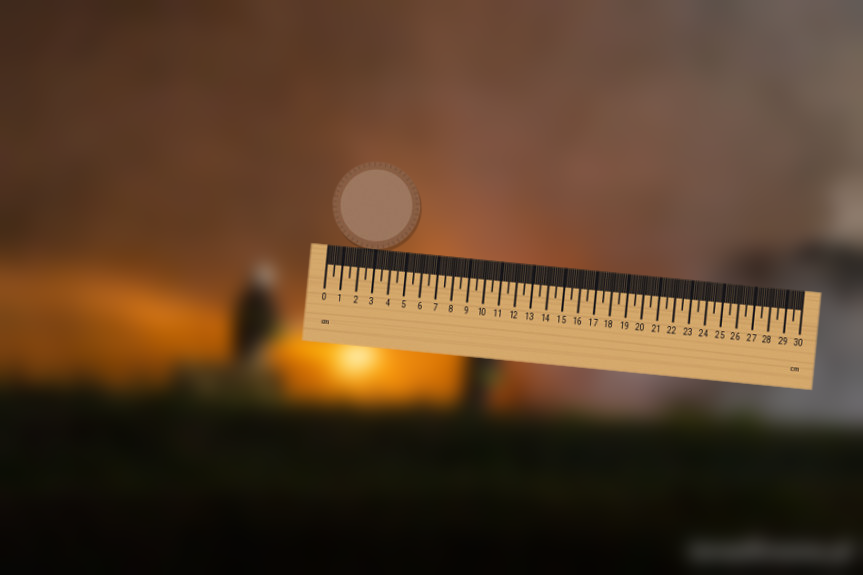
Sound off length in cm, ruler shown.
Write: 5.5 cm
